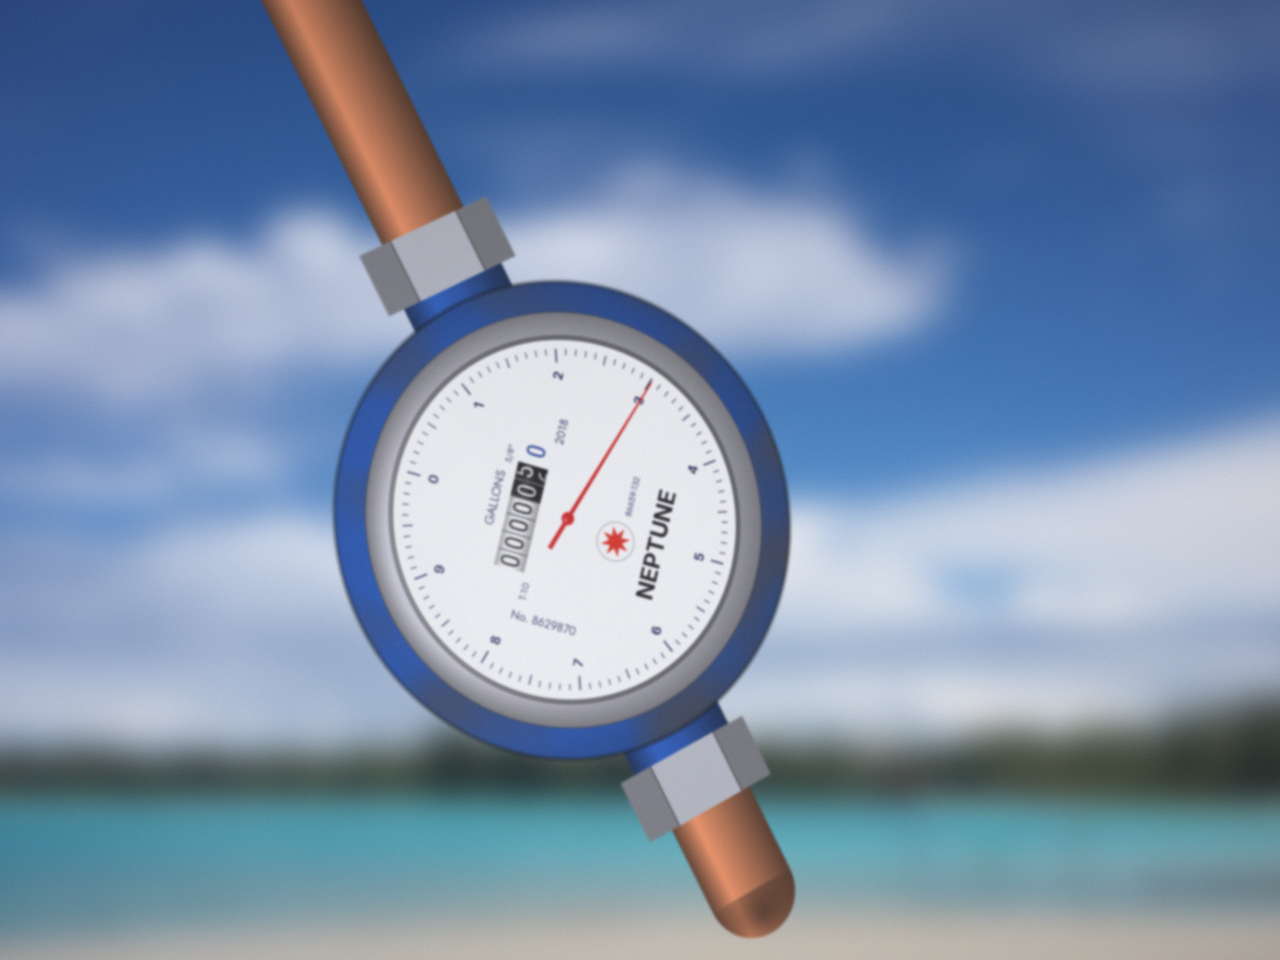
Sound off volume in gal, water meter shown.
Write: 53.0 gal
